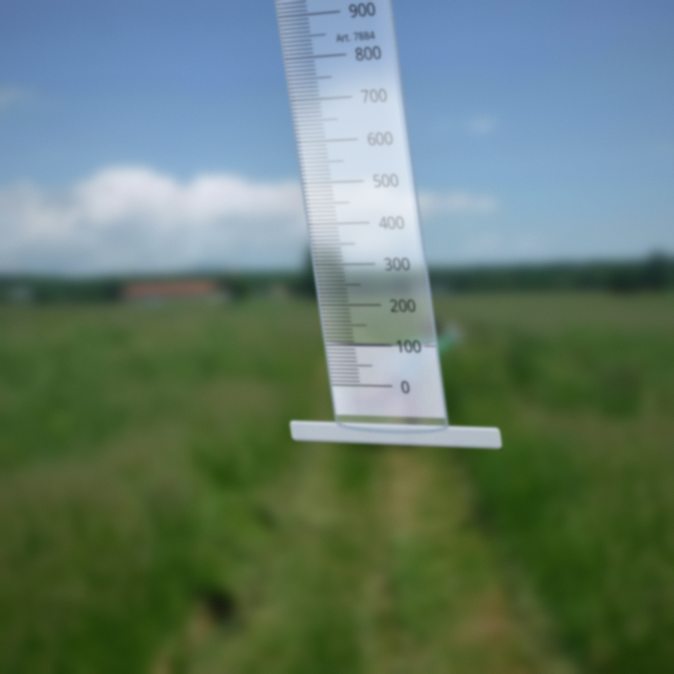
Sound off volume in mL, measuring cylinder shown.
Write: 100 mL
